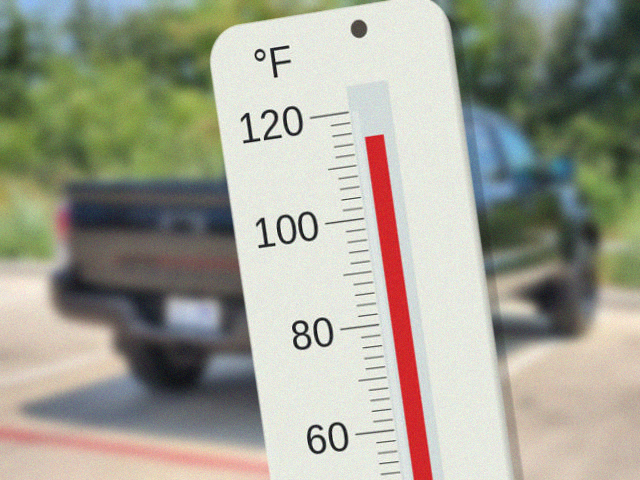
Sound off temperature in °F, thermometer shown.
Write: 115 °F
